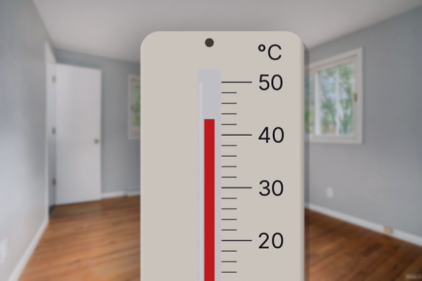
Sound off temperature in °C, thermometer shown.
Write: 43 °C
